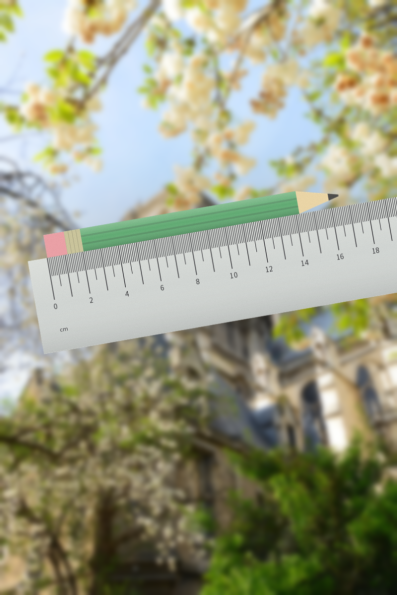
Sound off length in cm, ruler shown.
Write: 16.5 cm
